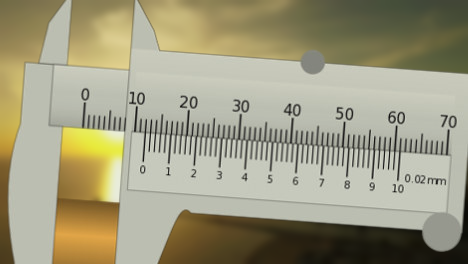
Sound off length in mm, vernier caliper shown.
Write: 12.0 mm
